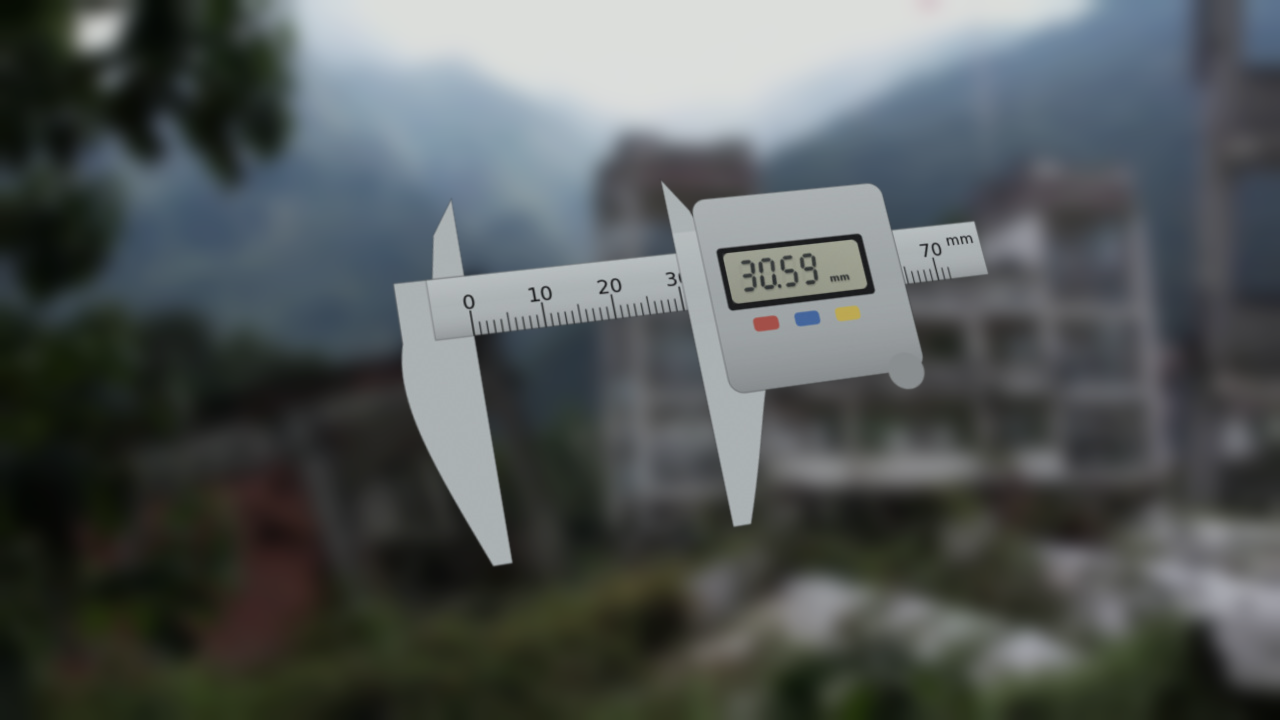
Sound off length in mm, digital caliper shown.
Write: 30.59 mm
